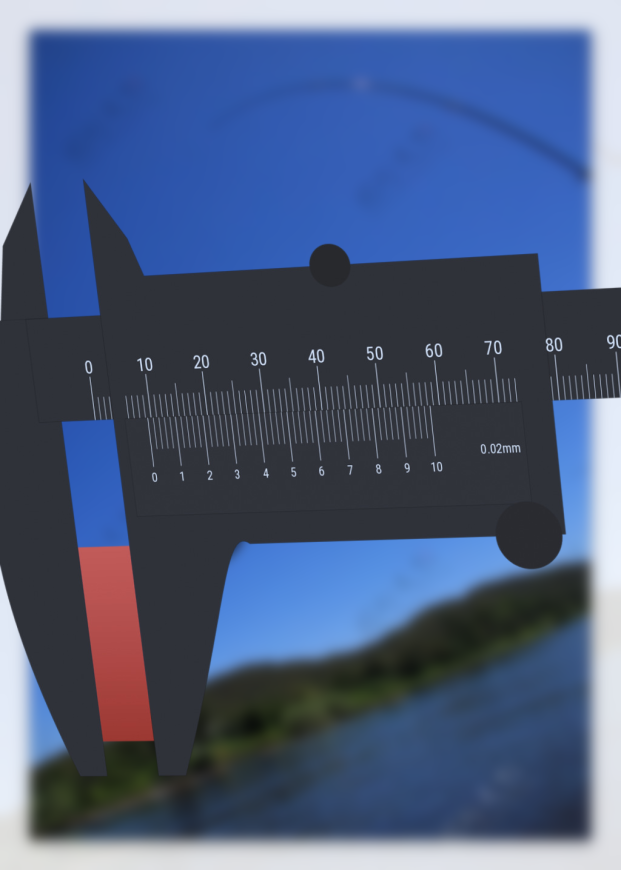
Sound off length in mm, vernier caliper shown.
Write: 9.4 mm
